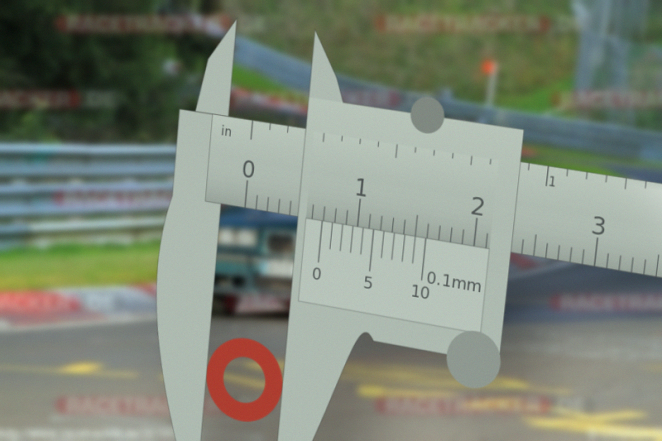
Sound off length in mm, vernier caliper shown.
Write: 6.9 mm
